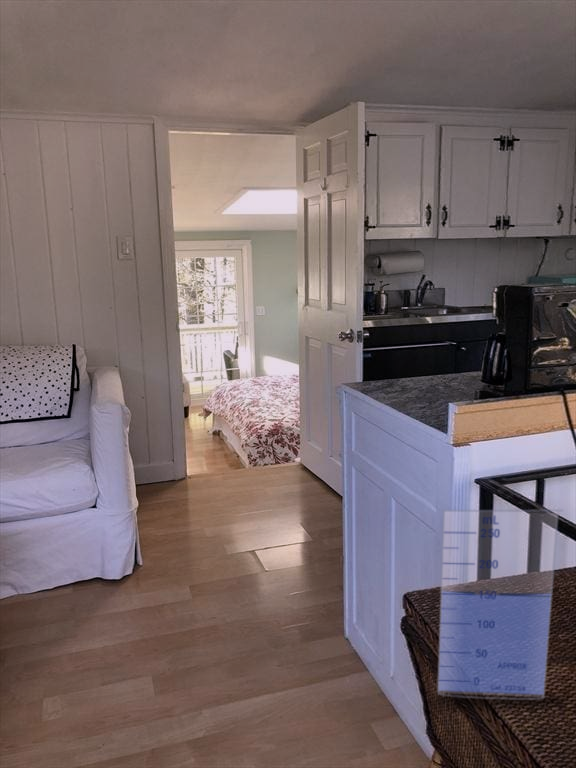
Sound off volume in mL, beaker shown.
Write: 150 mL
